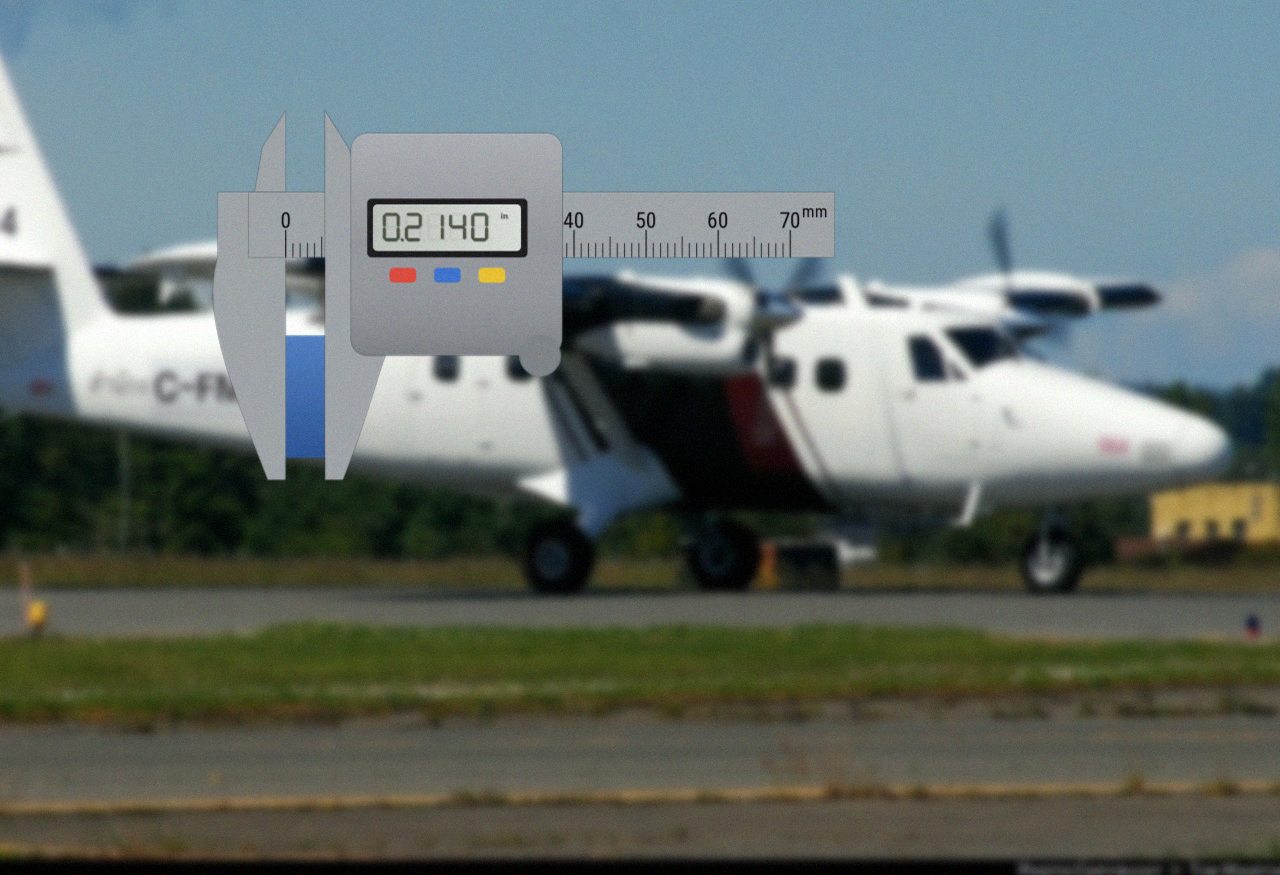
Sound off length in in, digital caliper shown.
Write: 0.2140 in
